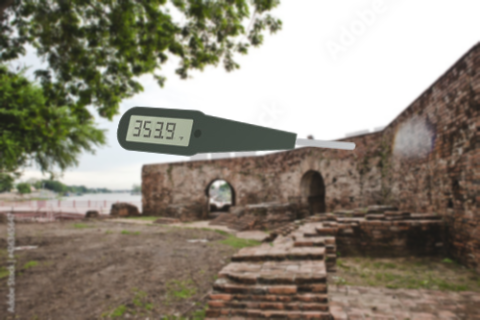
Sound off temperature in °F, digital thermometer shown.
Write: 353.9 °F
